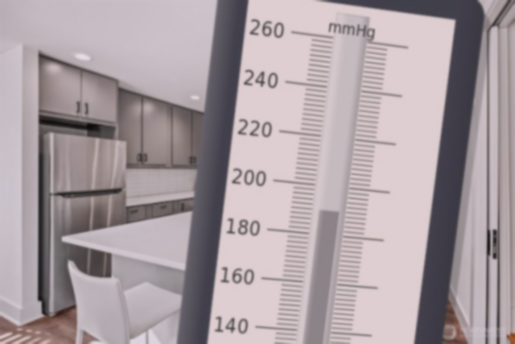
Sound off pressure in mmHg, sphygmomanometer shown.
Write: 190 mmHg
